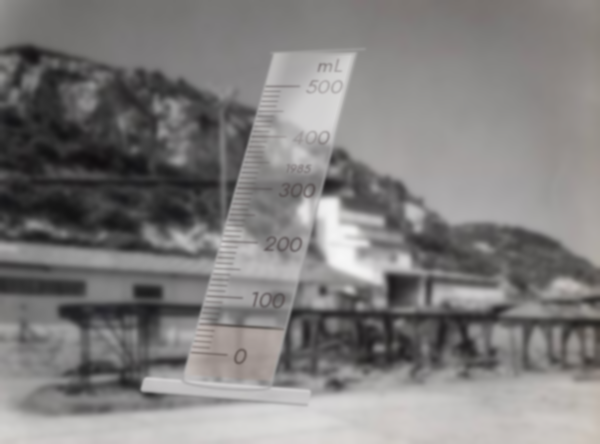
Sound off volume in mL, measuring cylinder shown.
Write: 50 mL
